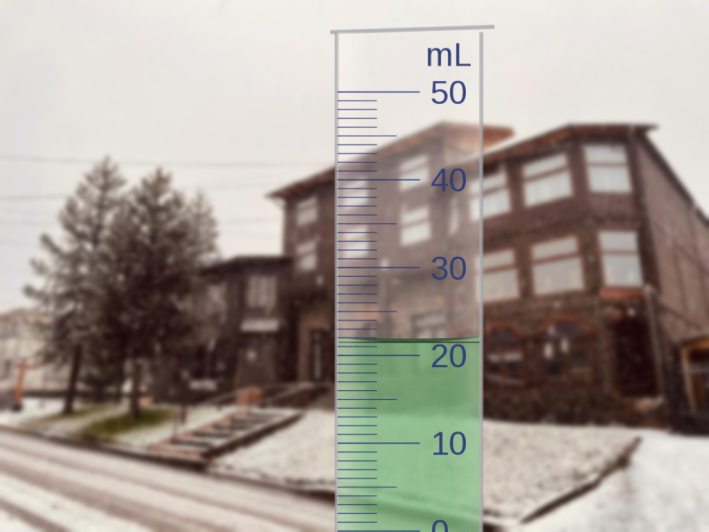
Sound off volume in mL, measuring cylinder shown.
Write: 21.5 mL
